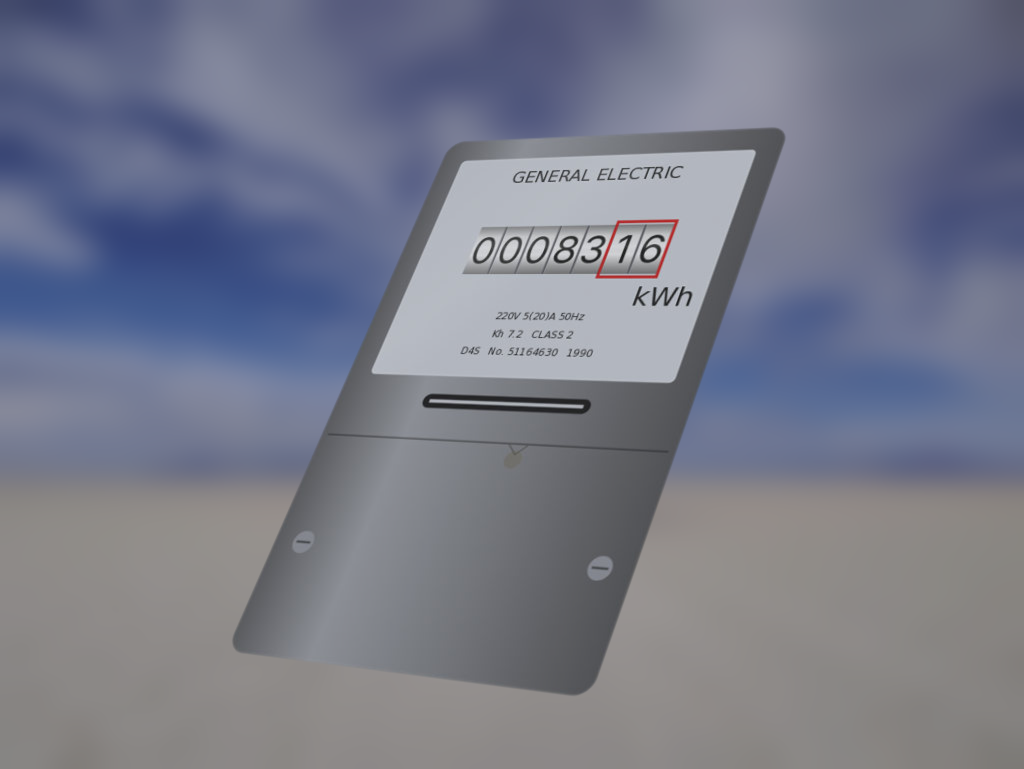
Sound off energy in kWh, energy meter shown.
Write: 83.16 kWh
